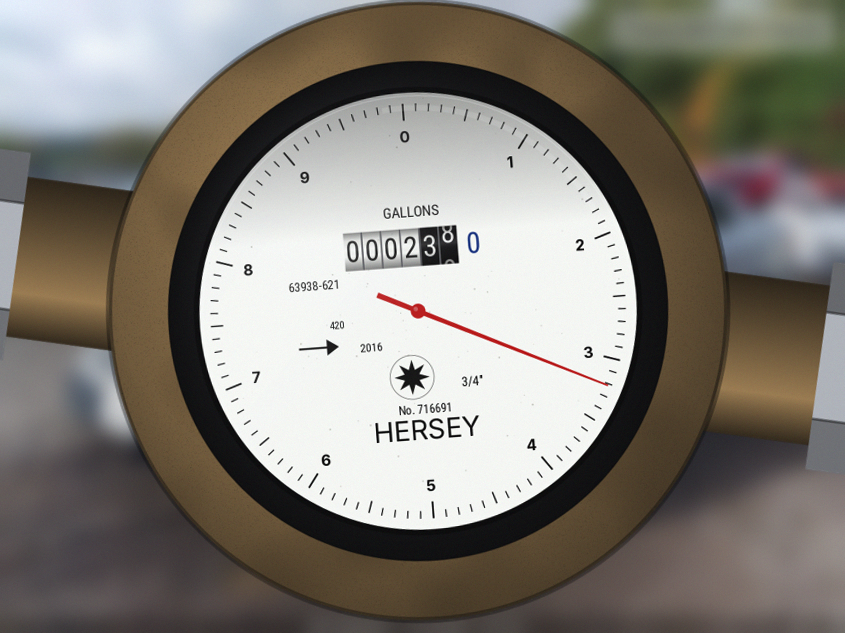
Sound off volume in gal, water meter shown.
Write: 2383.2 gal
